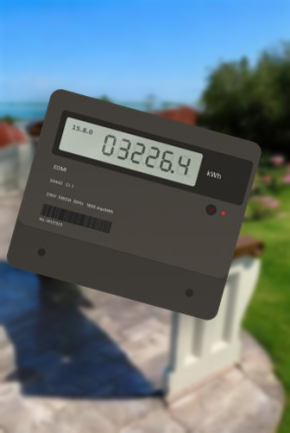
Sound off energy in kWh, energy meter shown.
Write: 3226.4 kWh
